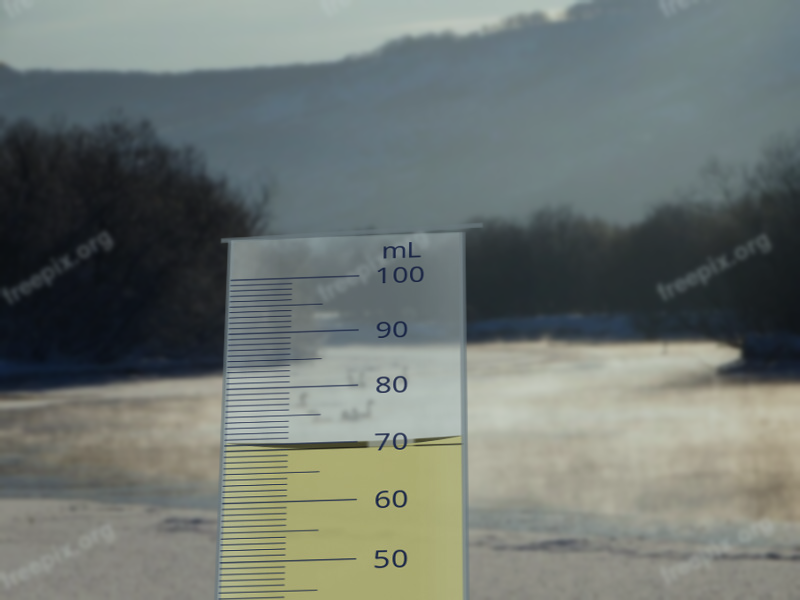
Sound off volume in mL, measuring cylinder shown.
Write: 69 mL
